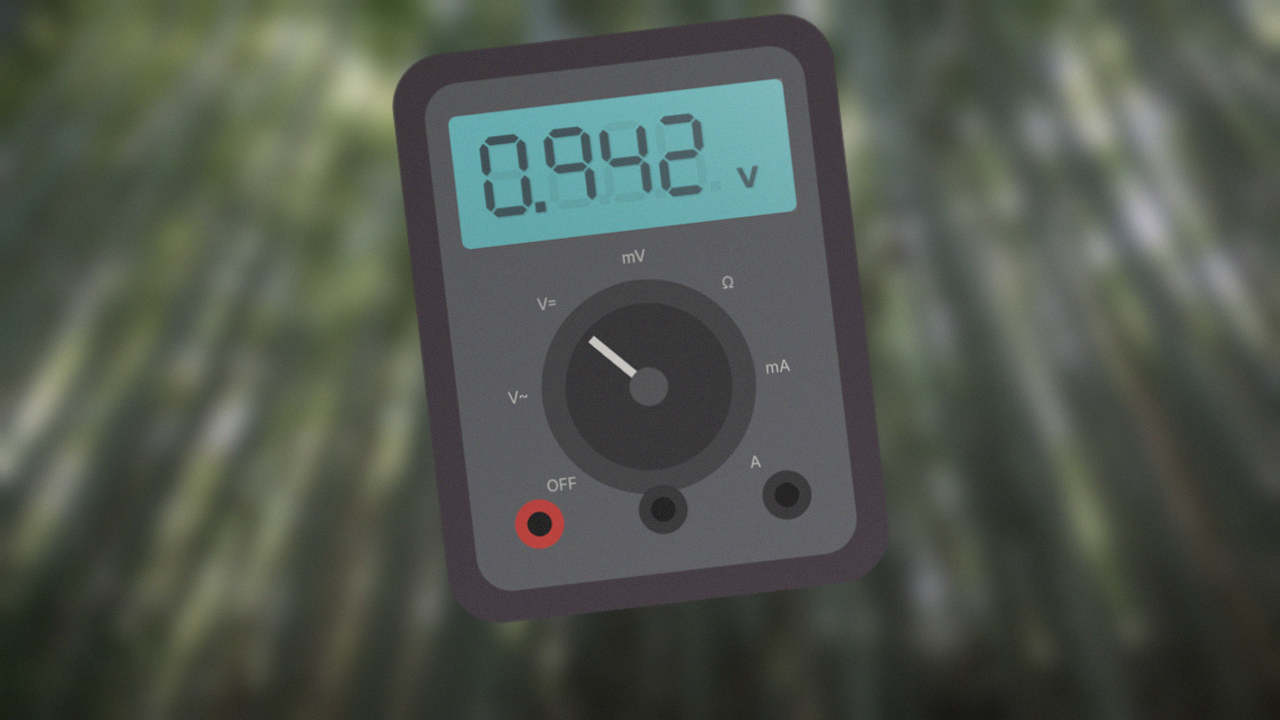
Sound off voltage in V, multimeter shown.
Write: 0.942 V
